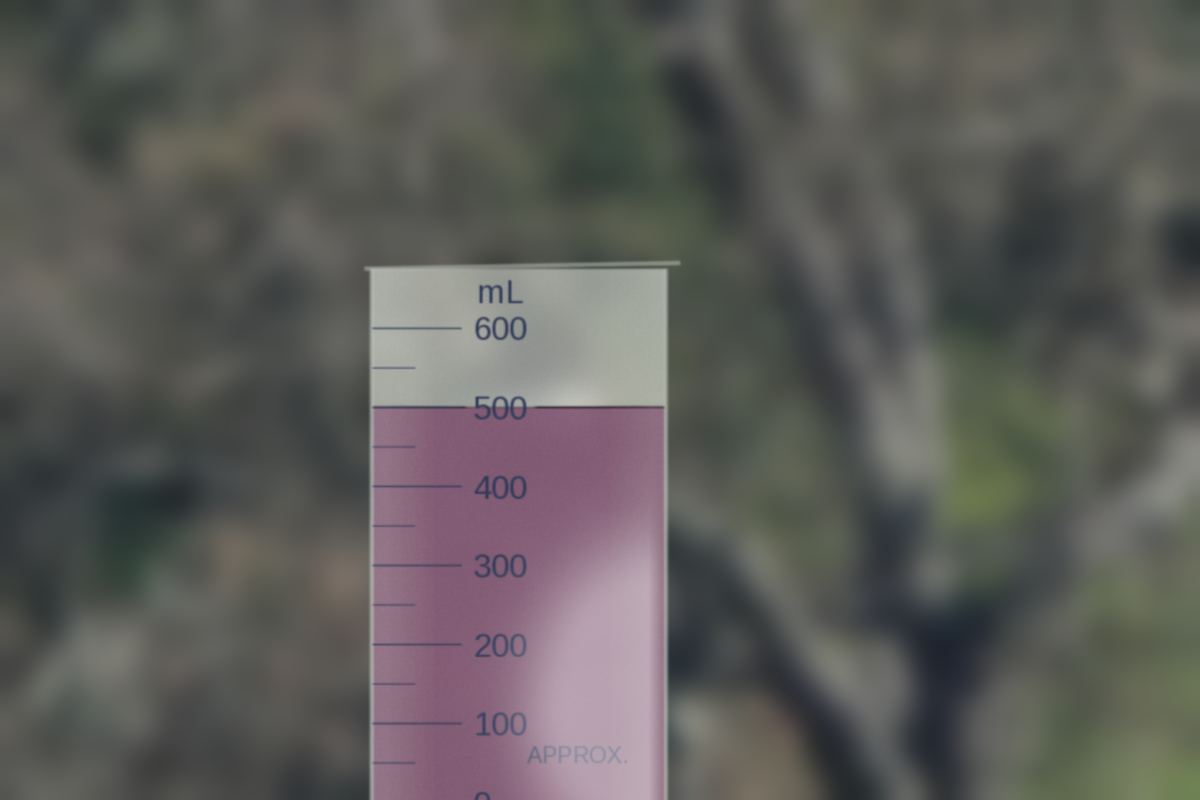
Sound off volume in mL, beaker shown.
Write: 500 mL
